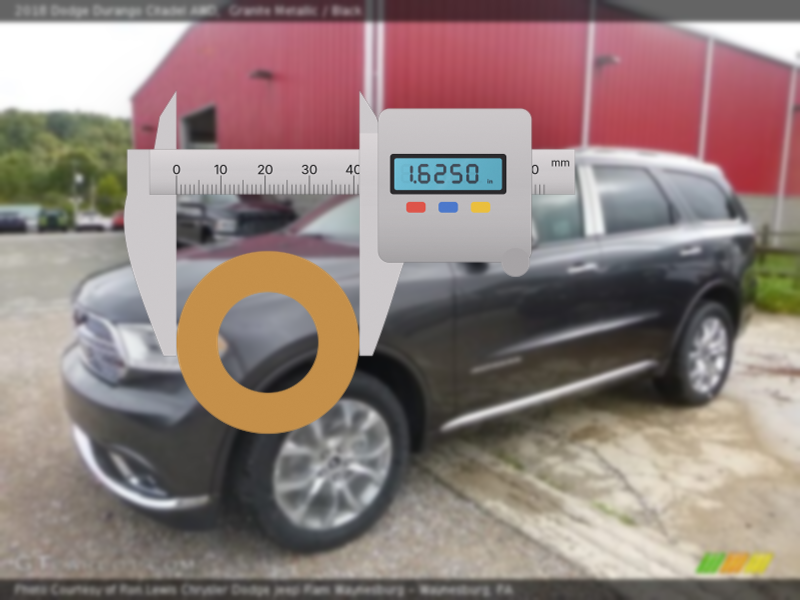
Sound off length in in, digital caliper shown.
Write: 1.6250 in
